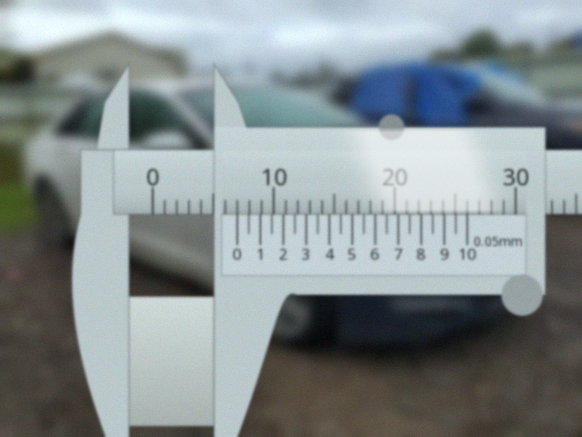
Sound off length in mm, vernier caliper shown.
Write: 7.0 mm
